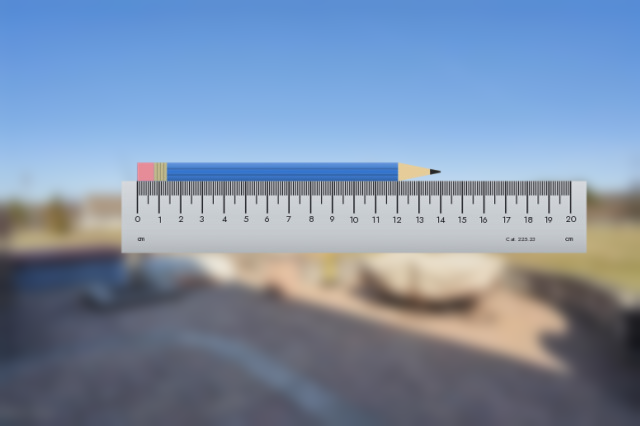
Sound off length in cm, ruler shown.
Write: 14 cm
